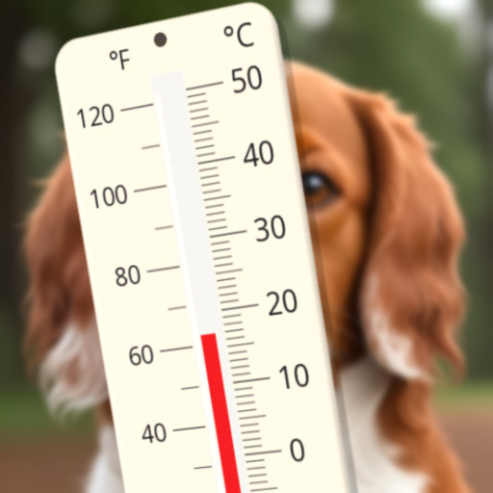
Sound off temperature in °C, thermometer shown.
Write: 17 °C
